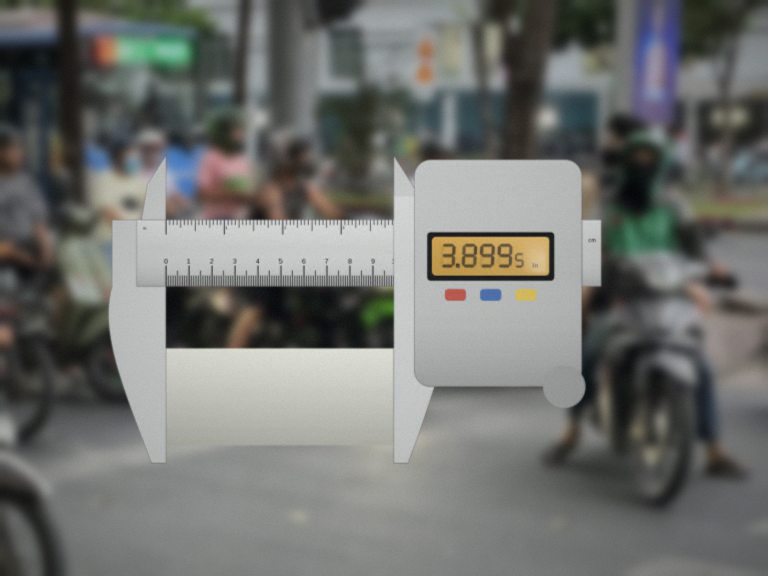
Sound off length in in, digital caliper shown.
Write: 3.8995 in
